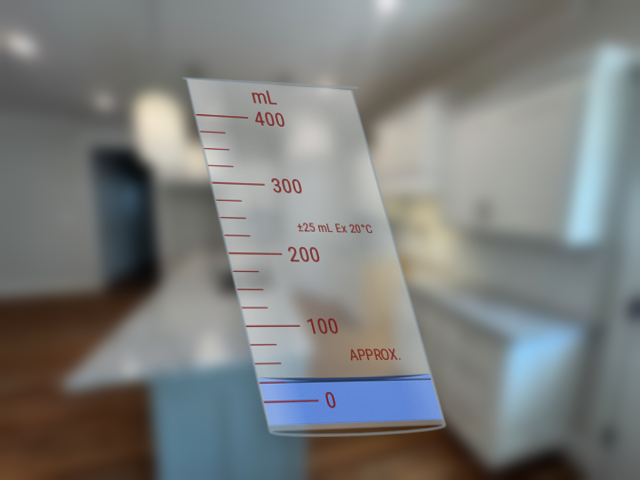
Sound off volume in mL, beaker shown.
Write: 25 mL
